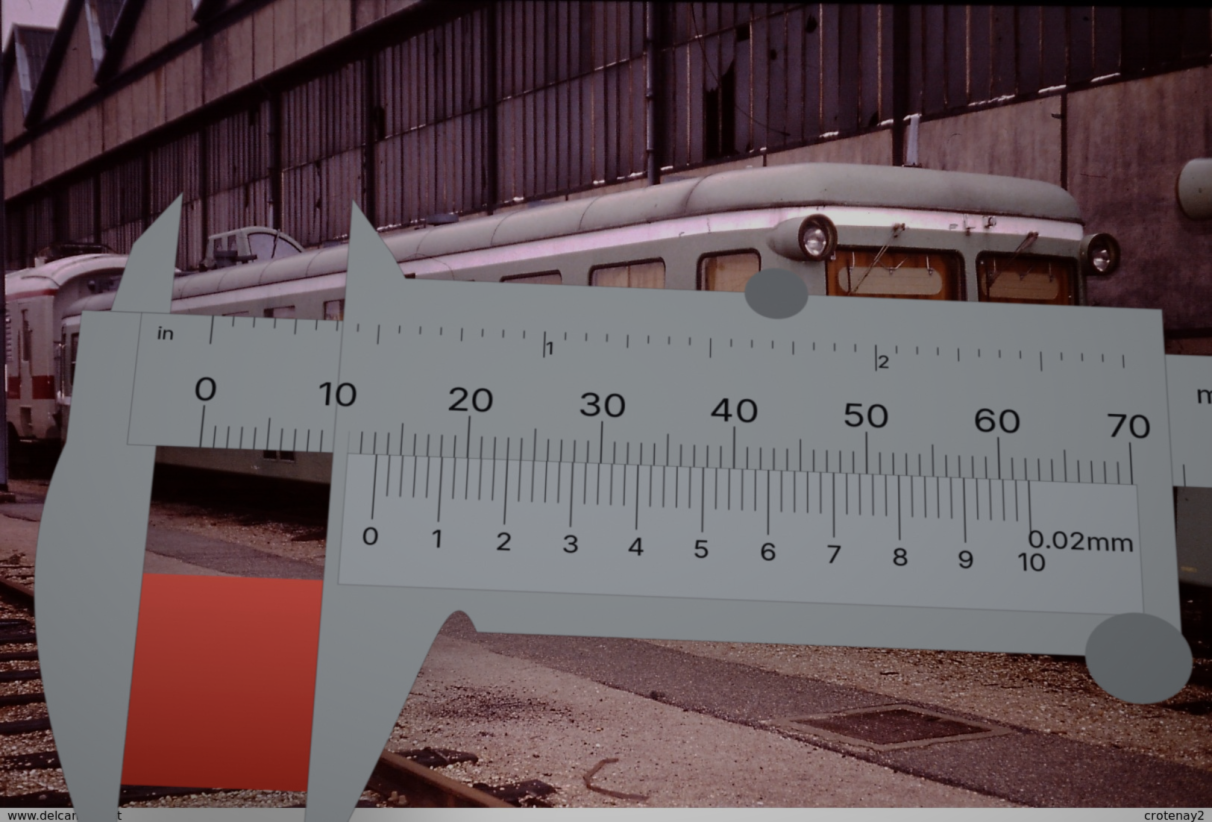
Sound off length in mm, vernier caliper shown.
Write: 13.2 mm
